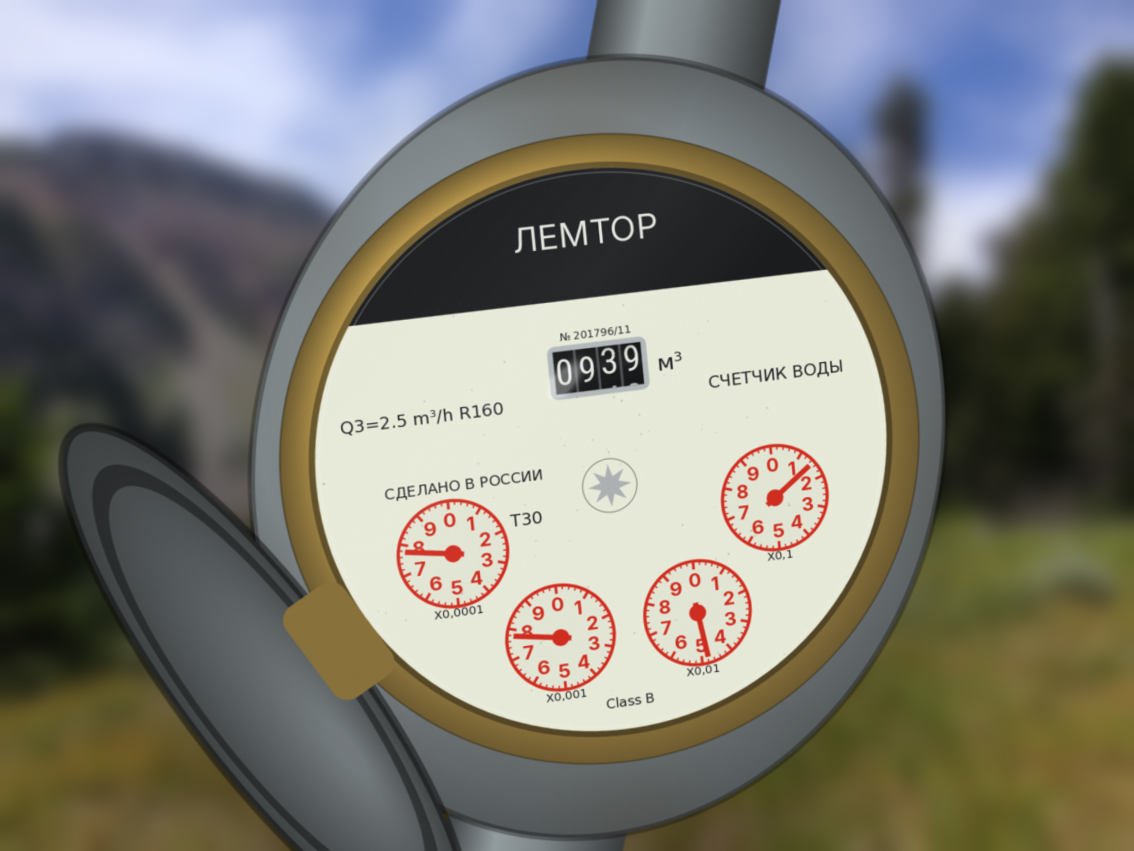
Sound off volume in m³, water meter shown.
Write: 939.1477 m³
